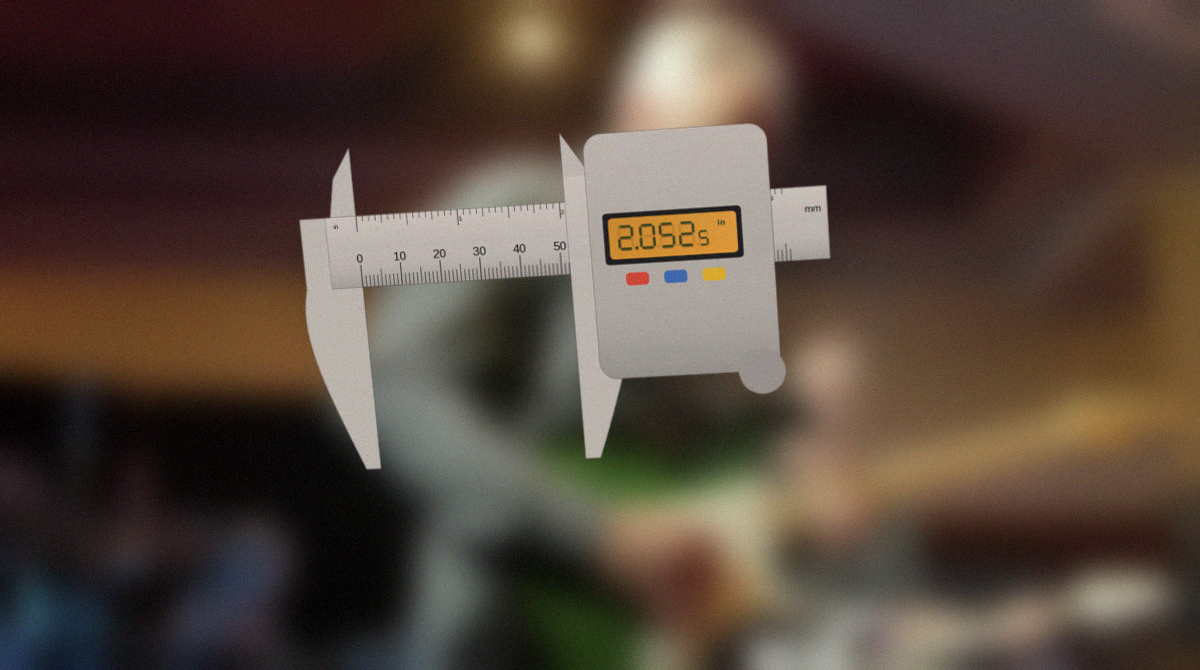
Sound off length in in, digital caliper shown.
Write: 2.0525 in
